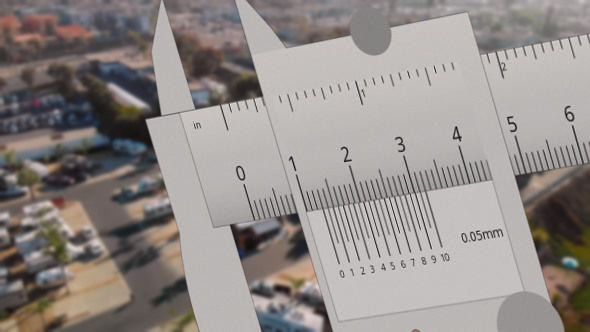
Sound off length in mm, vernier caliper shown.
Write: 13.0 mm
